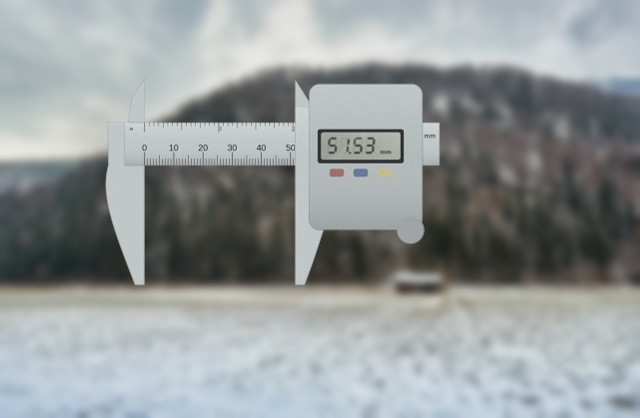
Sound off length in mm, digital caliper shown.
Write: 51.53 mm
